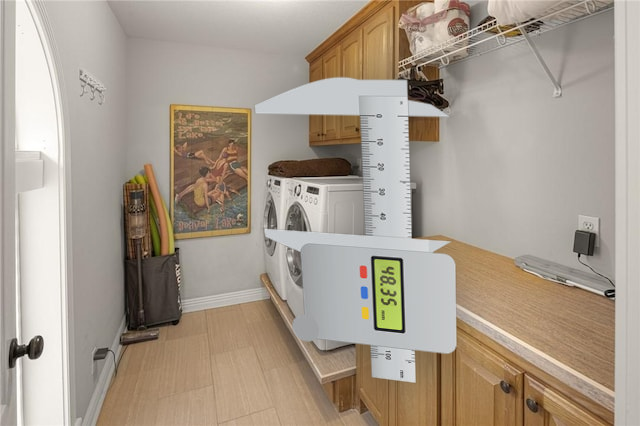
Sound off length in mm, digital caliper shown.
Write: 48.35 mm
